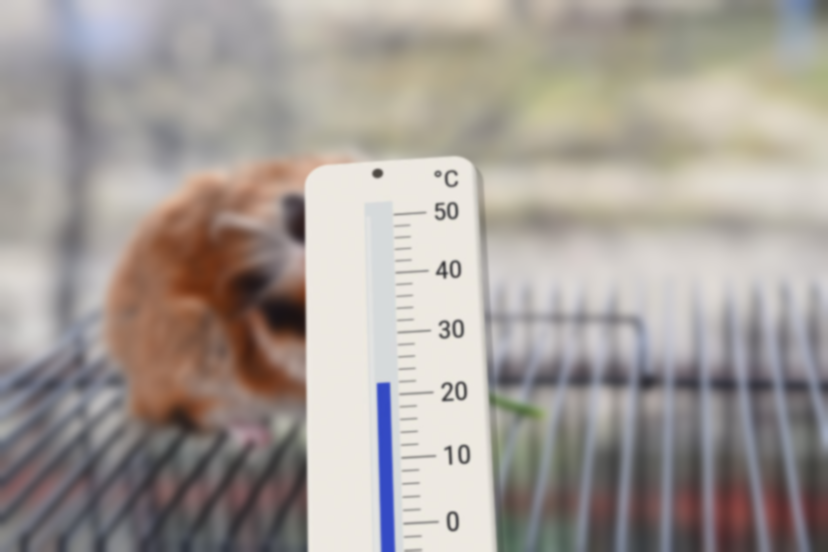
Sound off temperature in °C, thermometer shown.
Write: 22 °C
